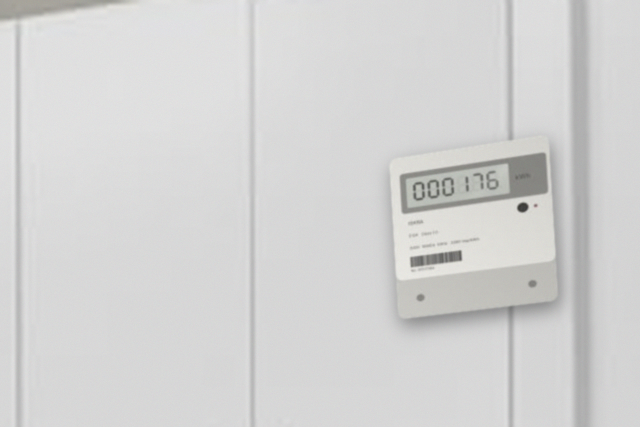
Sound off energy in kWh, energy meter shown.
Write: 176 kWh
